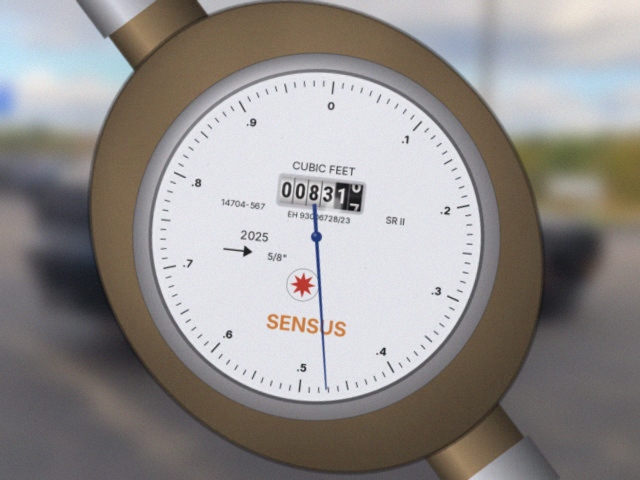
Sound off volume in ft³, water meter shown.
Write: 8316.47 ft³
